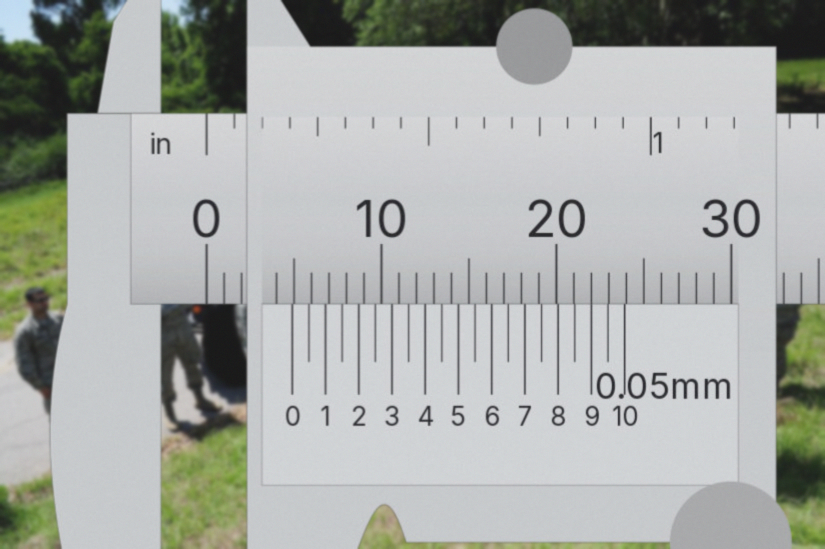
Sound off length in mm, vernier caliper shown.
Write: 4.9 mm
